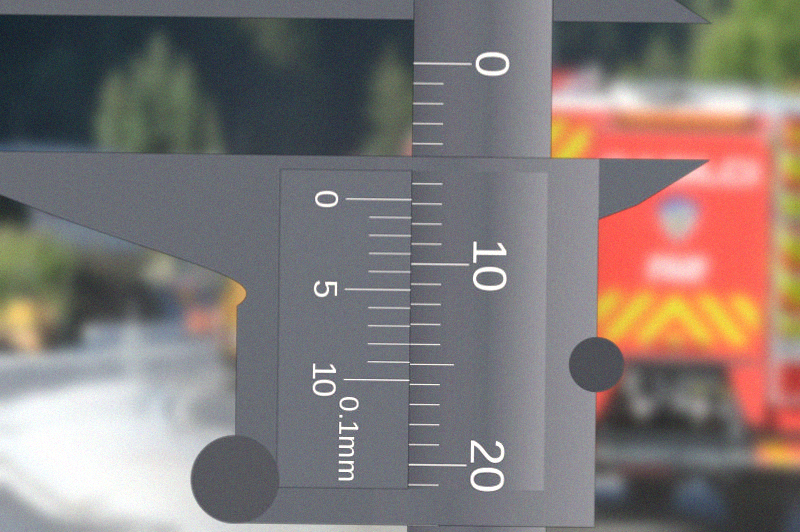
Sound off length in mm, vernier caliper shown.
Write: 6.8 mm
